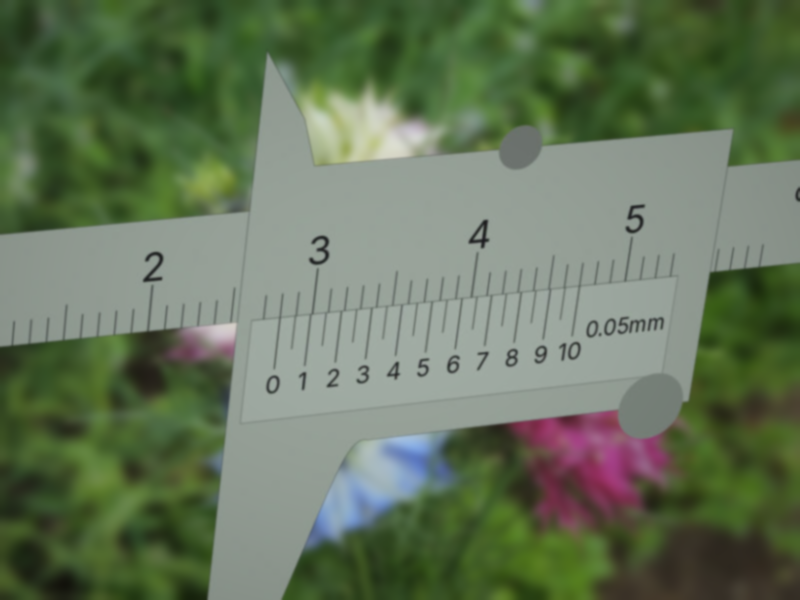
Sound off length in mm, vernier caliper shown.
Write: 28.0 mm
